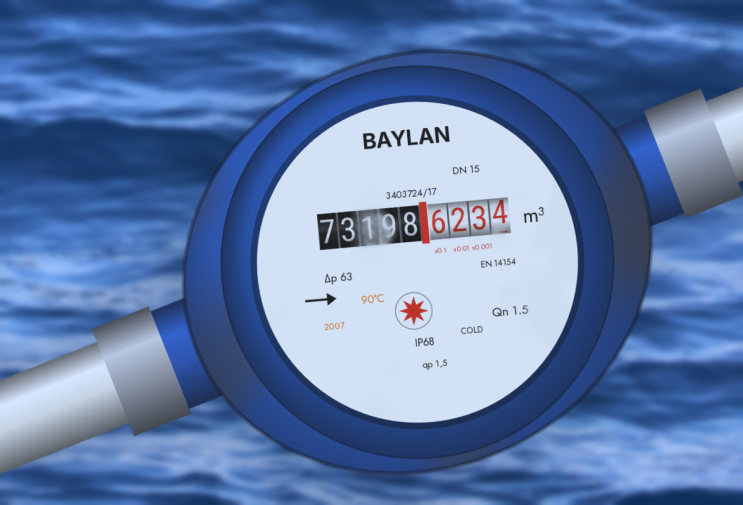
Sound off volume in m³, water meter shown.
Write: 73198.6234 m³
